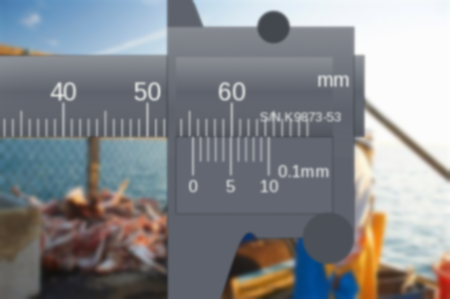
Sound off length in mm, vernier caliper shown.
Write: 55.4 mm
